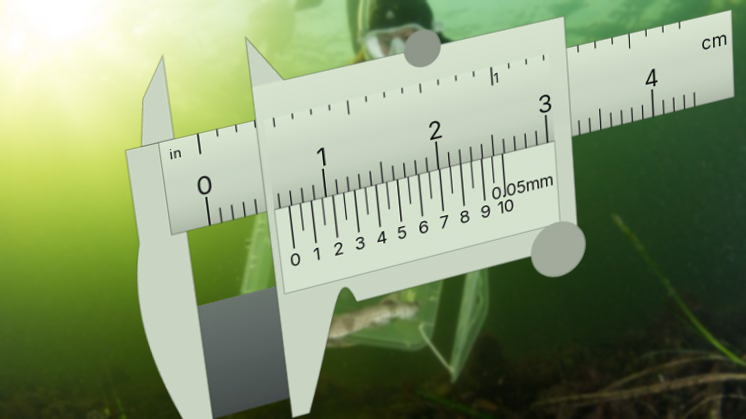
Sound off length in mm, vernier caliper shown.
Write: 6.8 mm
